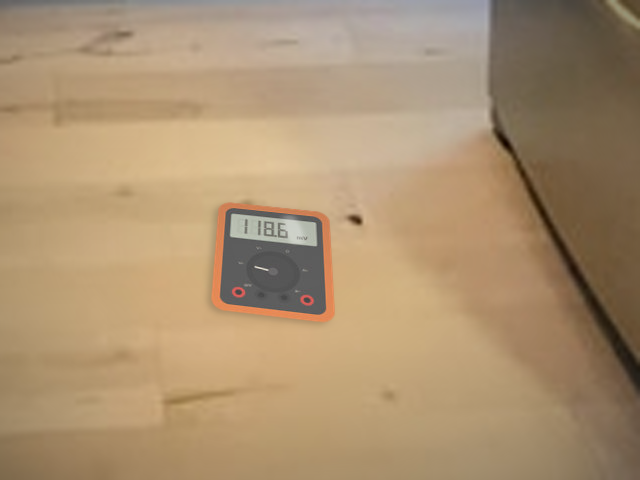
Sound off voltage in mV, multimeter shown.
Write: 118.6 mV
